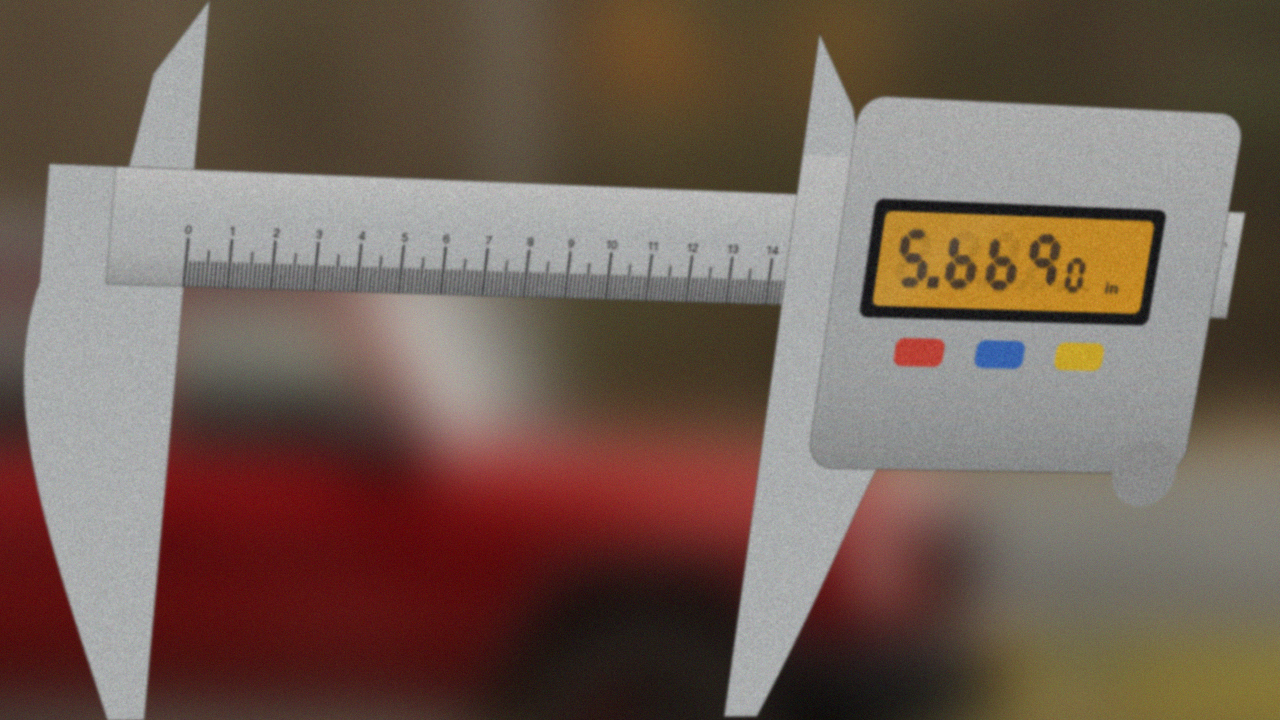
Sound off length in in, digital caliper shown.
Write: 5.6690 in
